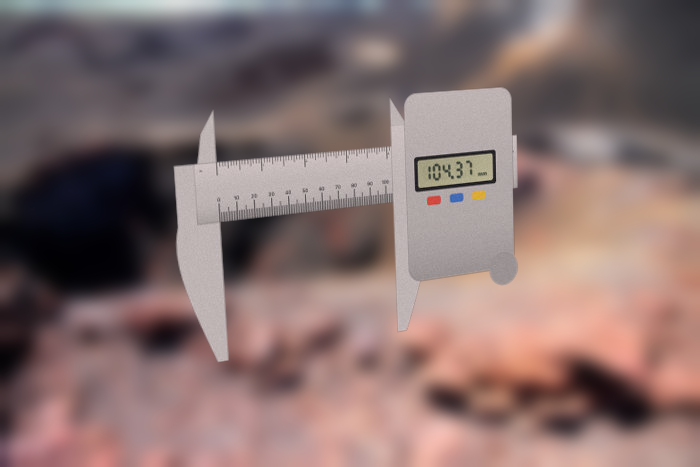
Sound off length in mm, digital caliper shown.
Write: 104.37 mm
